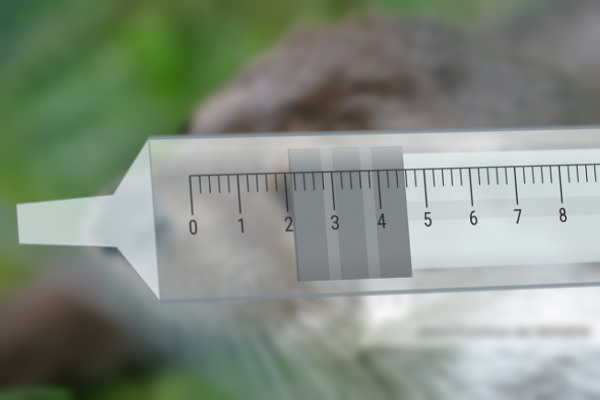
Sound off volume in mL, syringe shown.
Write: 2.1 mL
